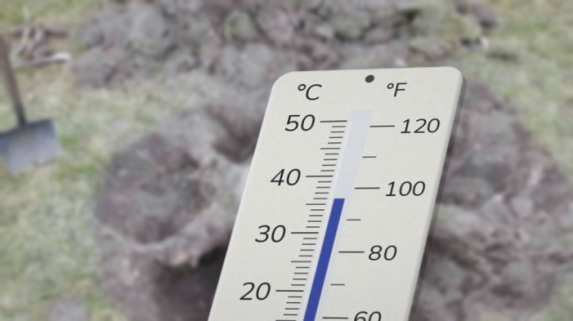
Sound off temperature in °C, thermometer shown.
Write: 36 °C
